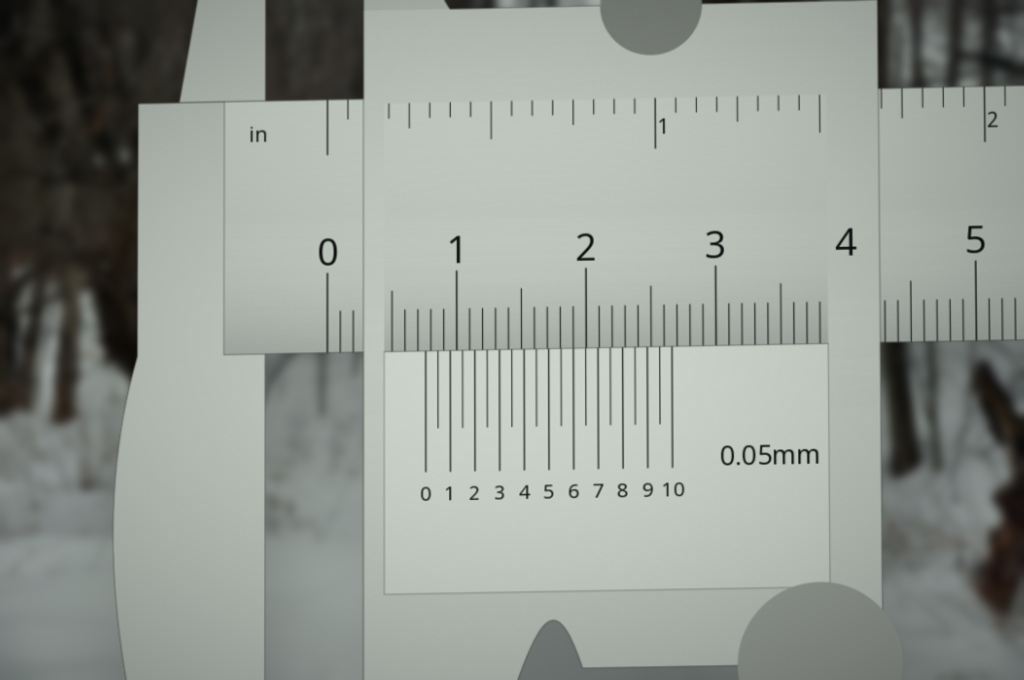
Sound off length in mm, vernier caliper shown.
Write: 7.6 mm
